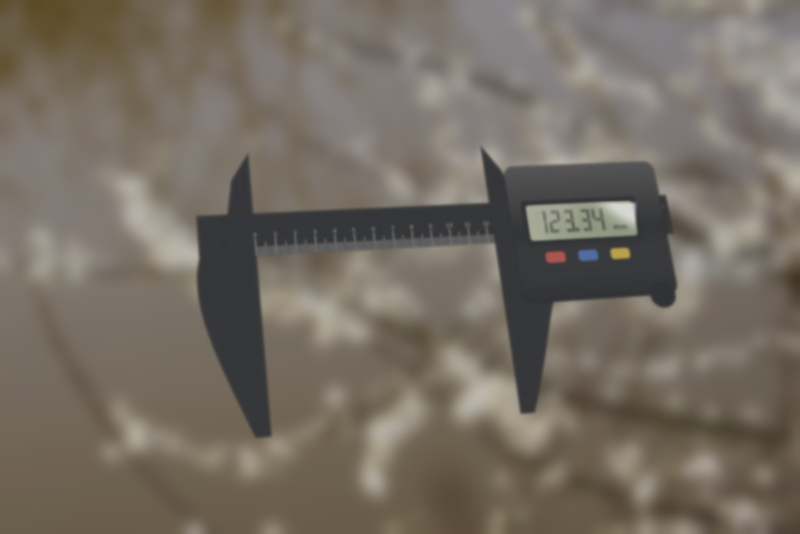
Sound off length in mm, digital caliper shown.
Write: 123.34 mm
